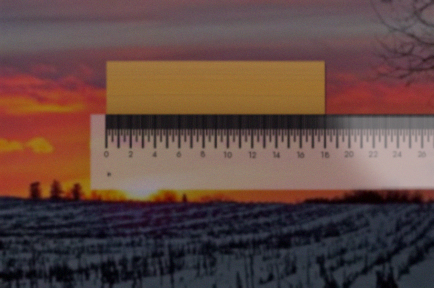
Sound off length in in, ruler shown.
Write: 18 in
